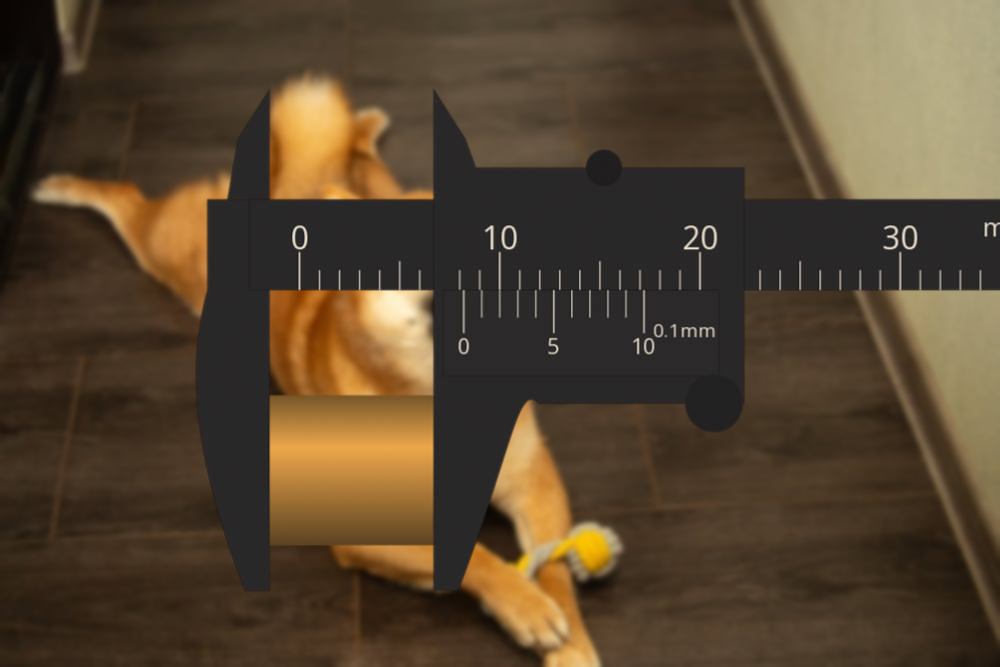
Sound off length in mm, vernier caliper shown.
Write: 8.2 mm
